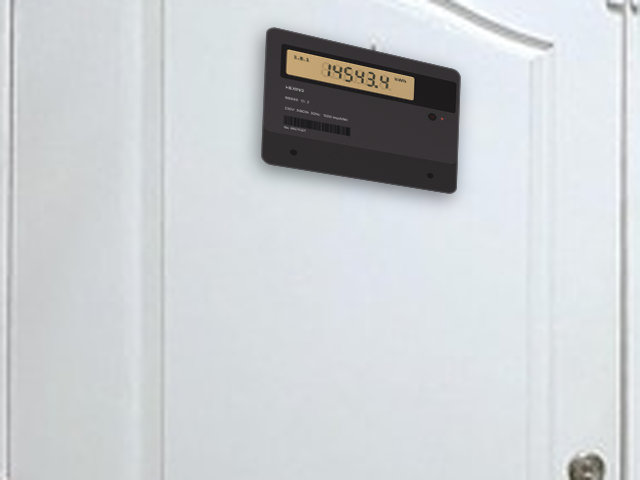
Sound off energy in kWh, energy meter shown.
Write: 14543.4 kWh
